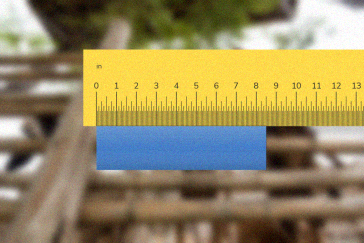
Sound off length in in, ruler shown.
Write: 8.5 in
